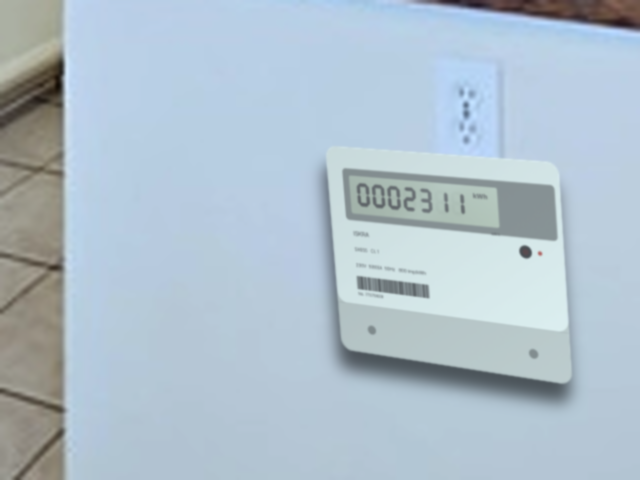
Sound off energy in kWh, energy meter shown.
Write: 2311 kWh
